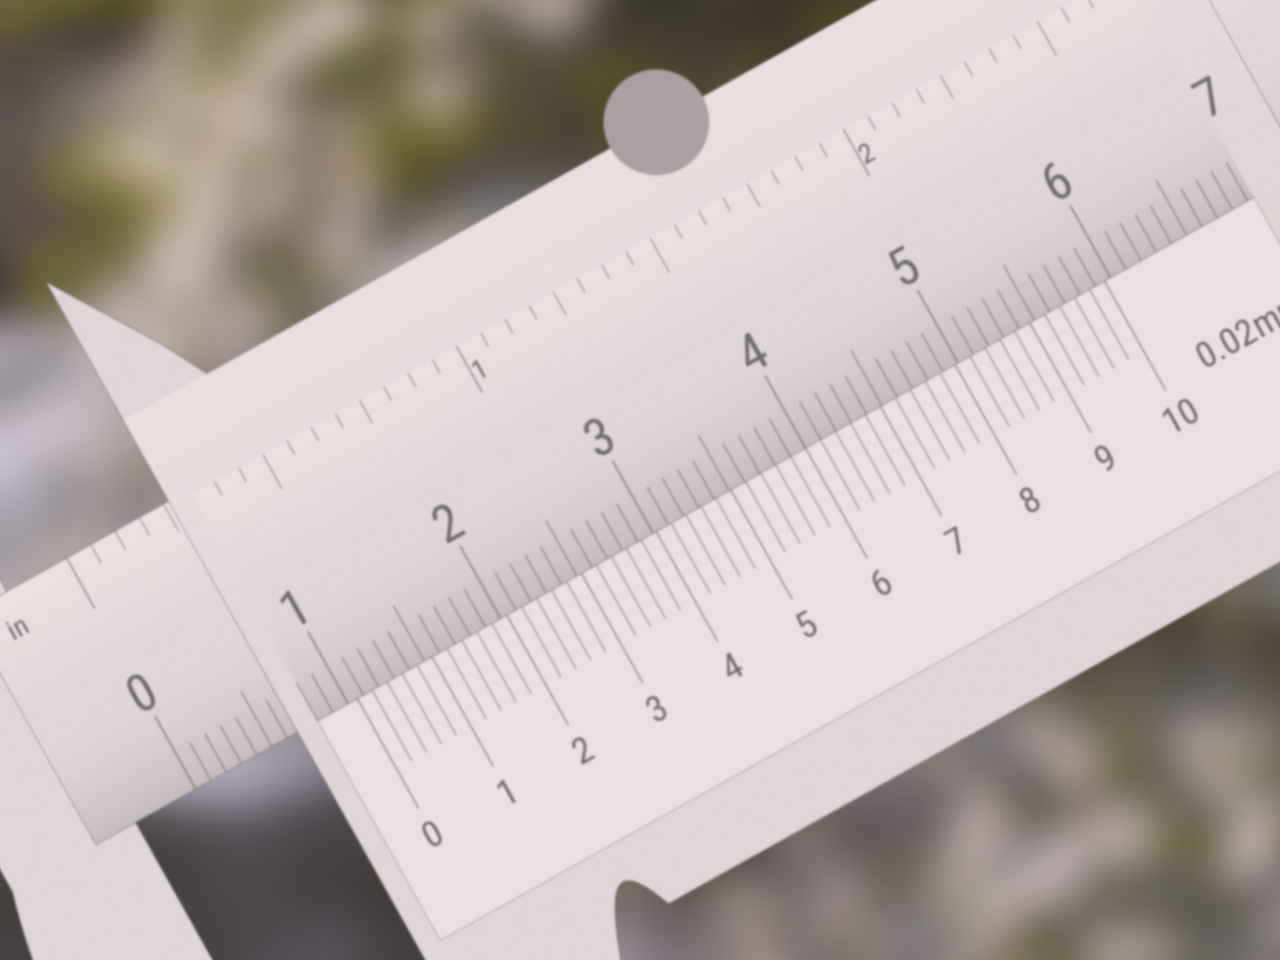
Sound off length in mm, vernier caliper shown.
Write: 10.6 mm
